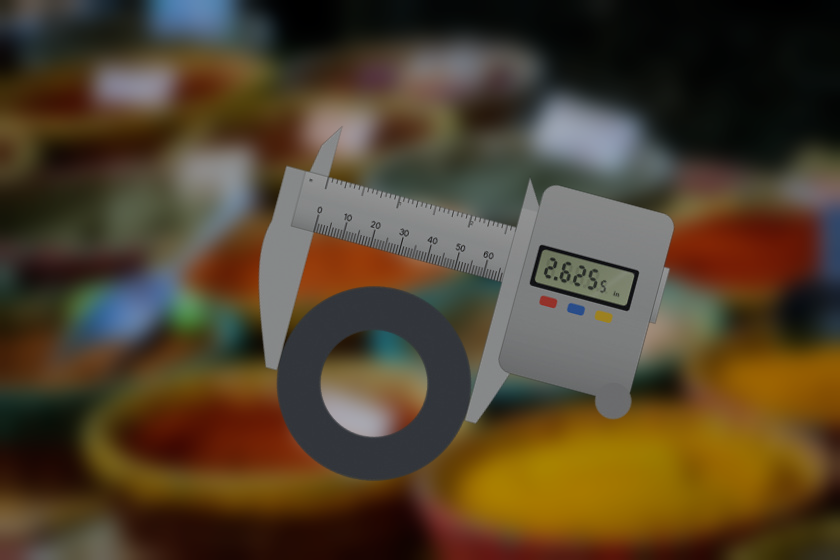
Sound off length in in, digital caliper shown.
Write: 2.6255 in
